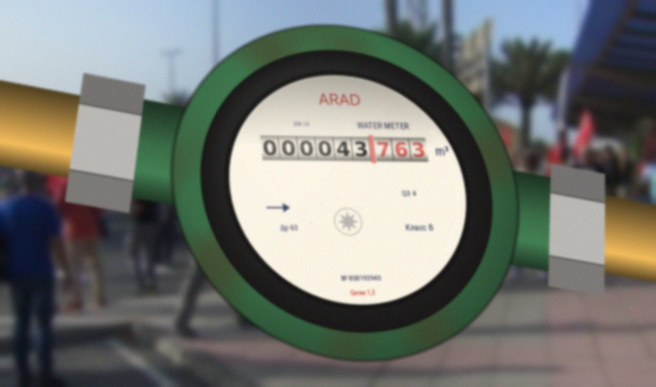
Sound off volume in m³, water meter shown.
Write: 43.763 m³
